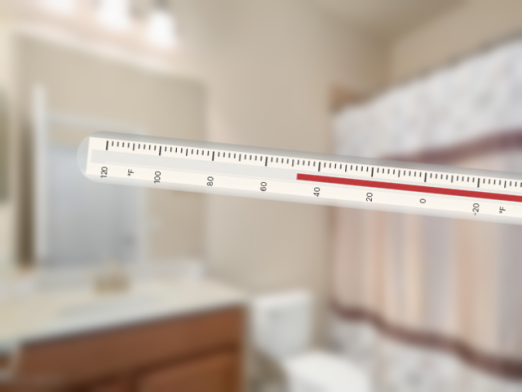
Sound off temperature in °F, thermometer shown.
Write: 48 °F
